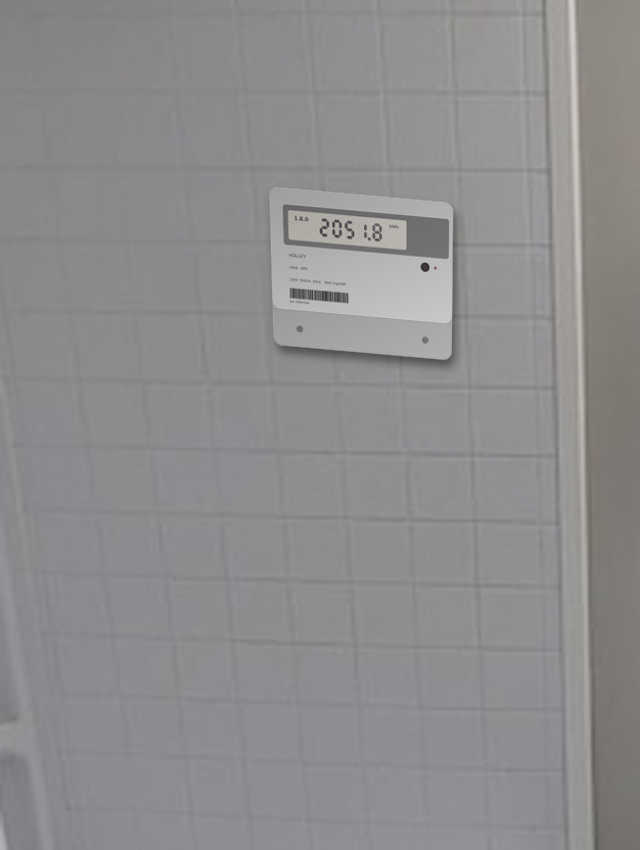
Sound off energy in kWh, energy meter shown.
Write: 2051.8 kWh
